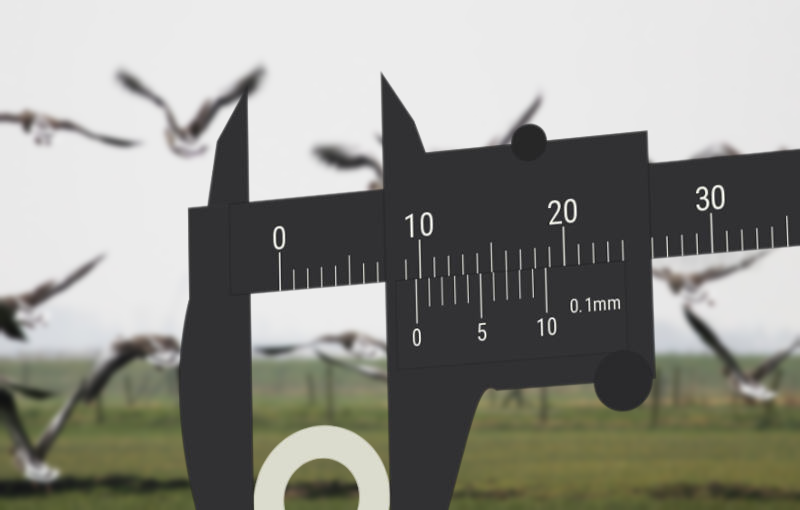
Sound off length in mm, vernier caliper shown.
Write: 9.7 mm
